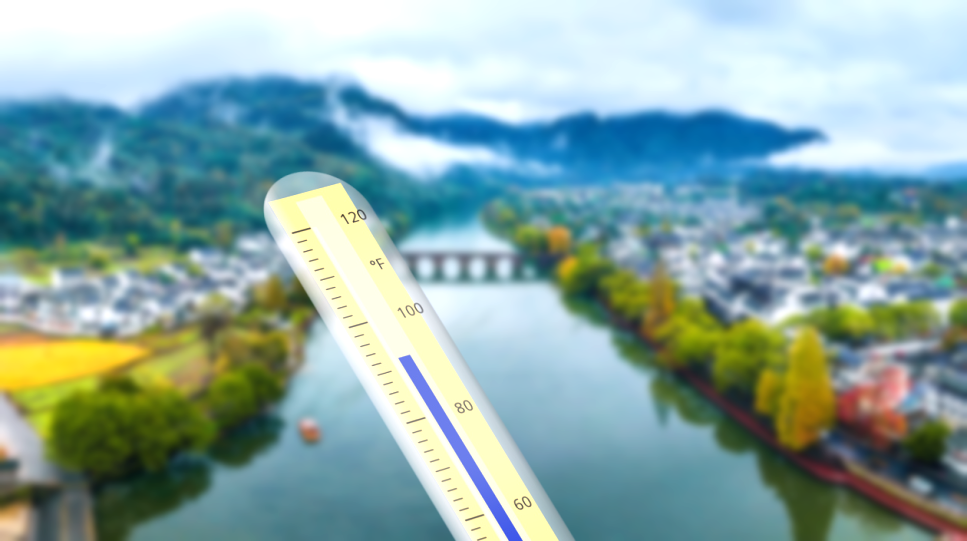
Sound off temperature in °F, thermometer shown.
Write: 92 °F
